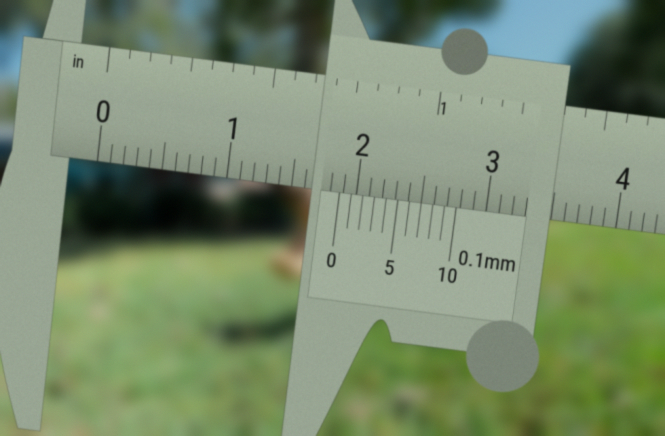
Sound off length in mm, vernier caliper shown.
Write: 18.7 mm
